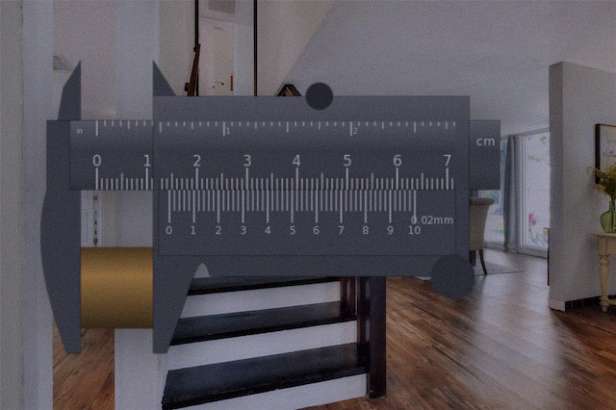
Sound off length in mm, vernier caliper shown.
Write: 14.5 mm
